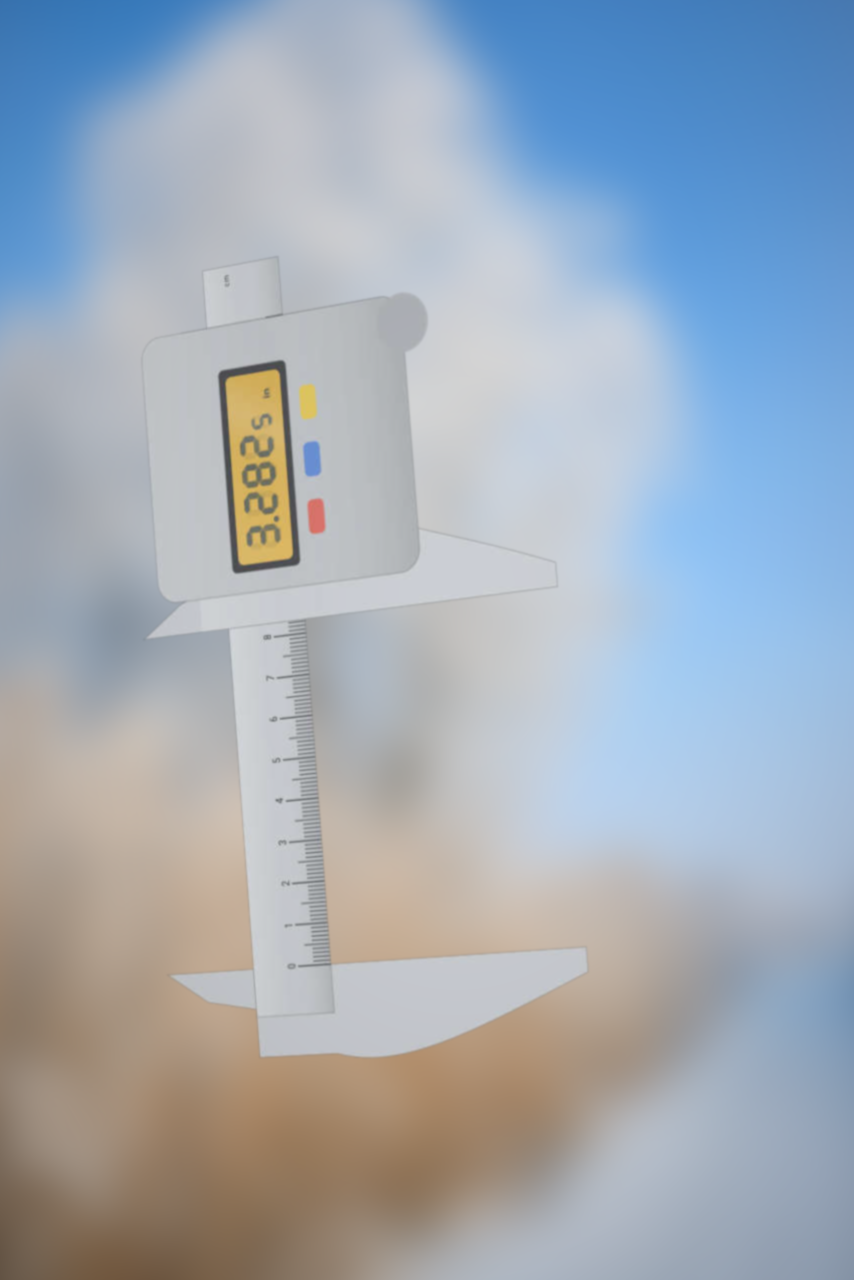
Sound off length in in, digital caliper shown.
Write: 3.2825 in
